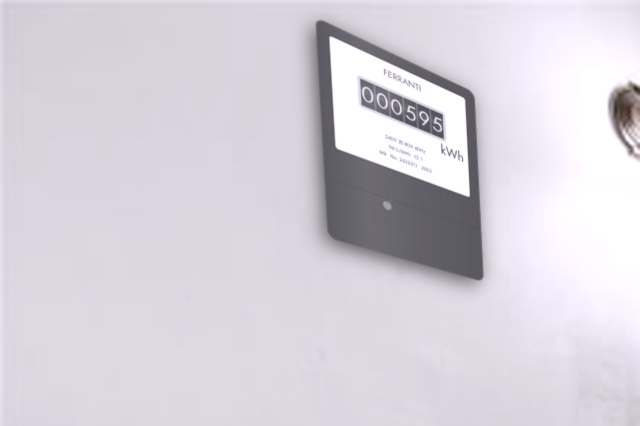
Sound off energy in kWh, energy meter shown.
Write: 595 kWh
